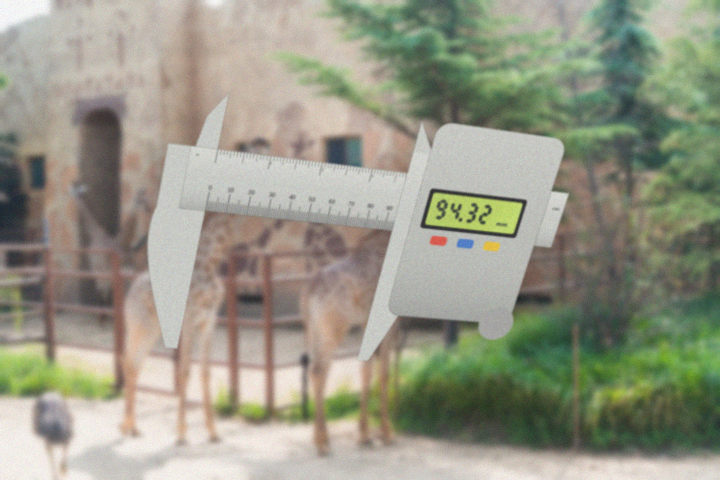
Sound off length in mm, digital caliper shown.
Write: 94.32 mm
